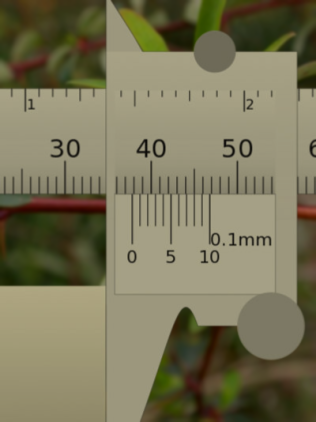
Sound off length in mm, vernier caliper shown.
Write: 37.8 mm
